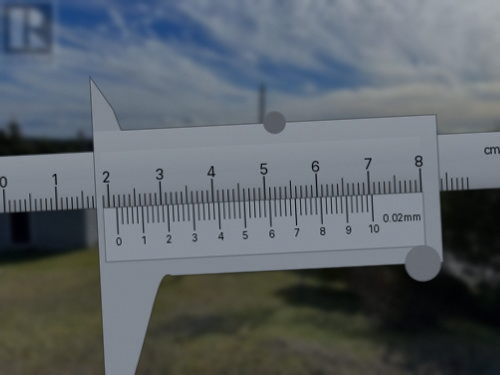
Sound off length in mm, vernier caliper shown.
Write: 21.5 mm
